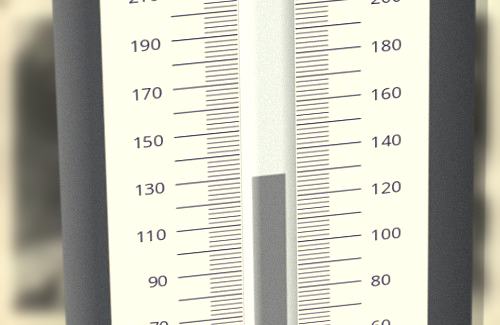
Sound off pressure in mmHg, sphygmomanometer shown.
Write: 130 mmHg
